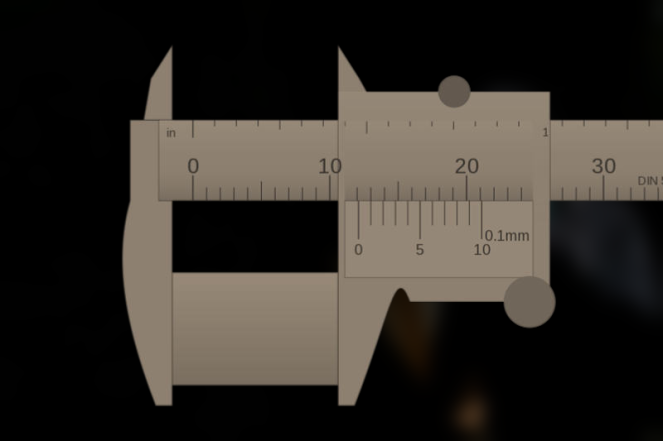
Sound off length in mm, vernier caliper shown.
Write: 12.1 mm
